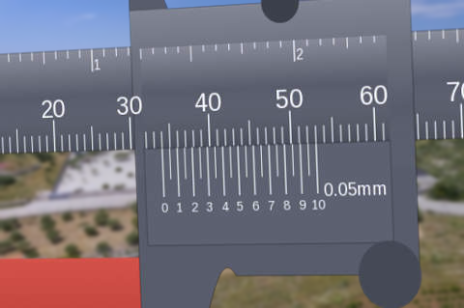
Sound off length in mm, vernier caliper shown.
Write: 34.0 mm
